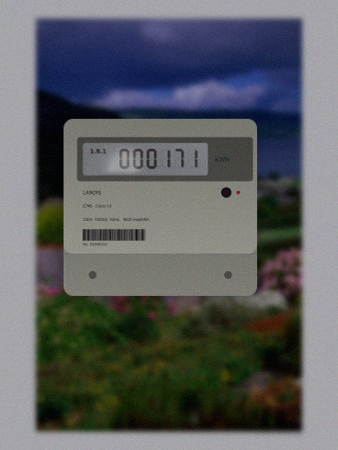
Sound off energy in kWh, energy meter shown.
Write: 171 kWh
